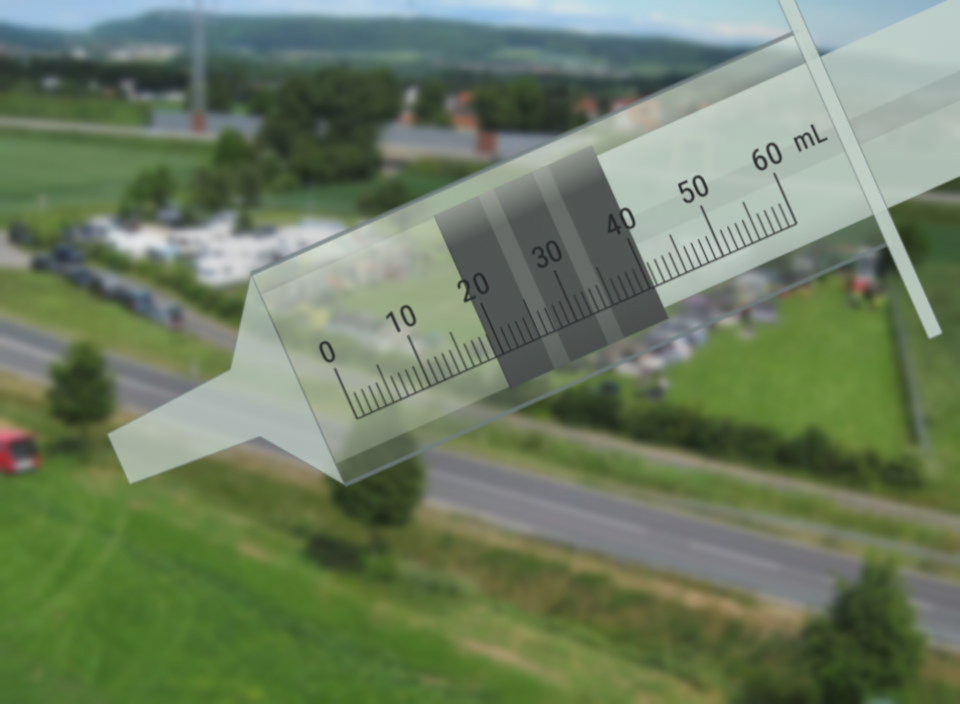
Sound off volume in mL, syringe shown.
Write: 19 mL
